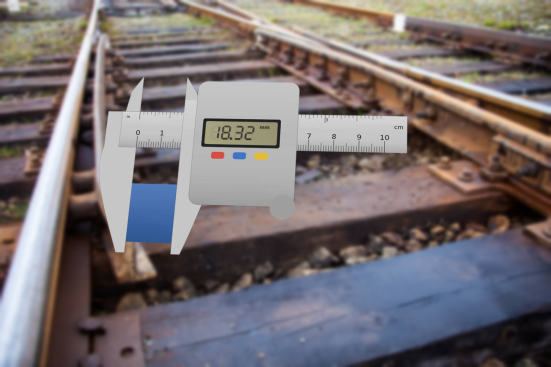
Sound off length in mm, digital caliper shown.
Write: 18.32 mm
